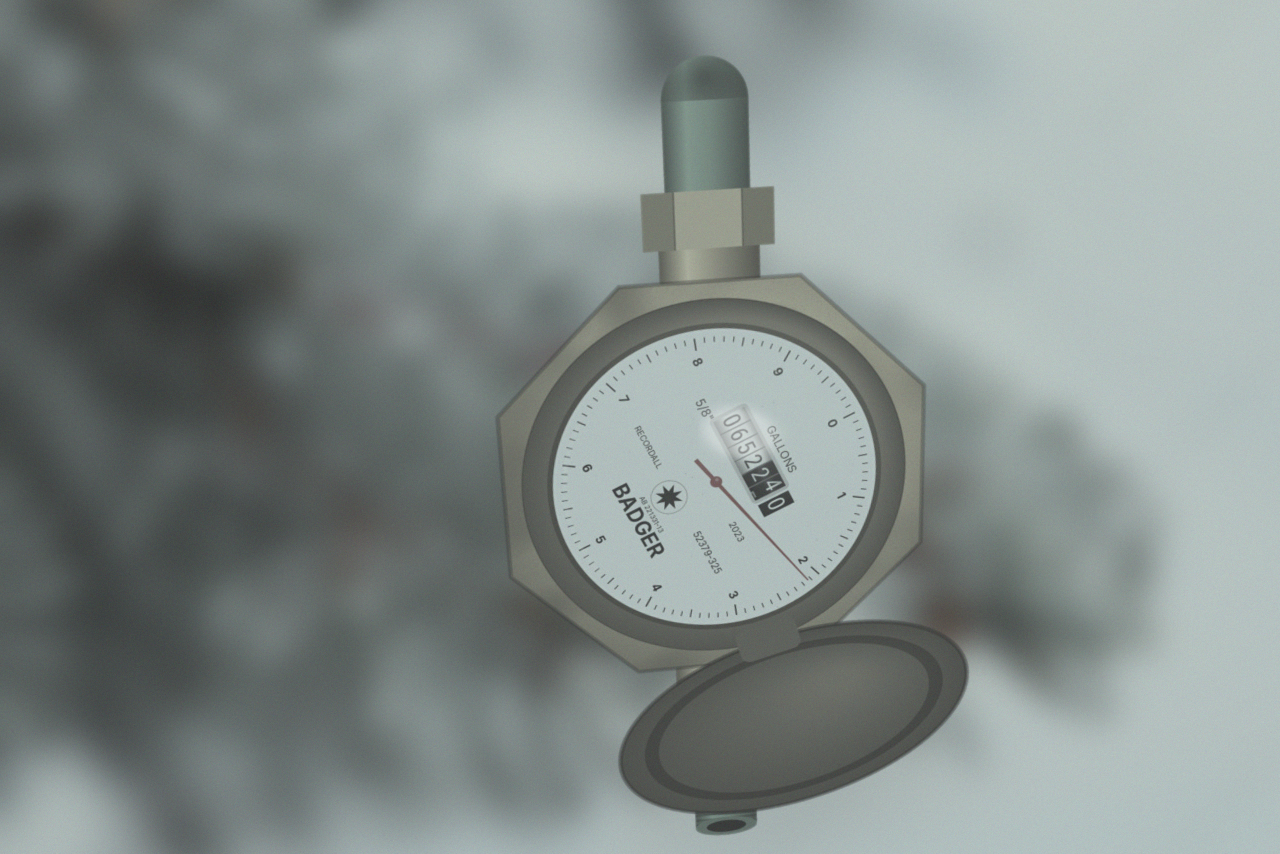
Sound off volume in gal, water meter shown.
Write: 652242.1 gal
